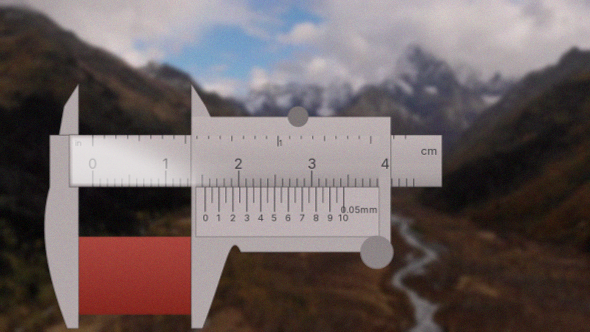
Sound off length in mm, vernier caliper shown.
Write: 15.4 mm
